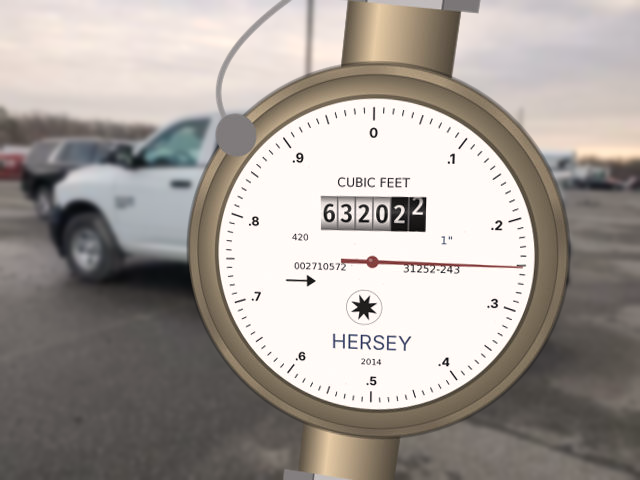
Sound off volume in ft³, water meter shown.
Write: 632022.25 ft³
